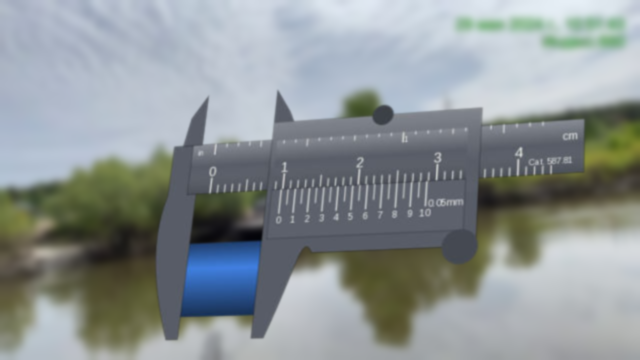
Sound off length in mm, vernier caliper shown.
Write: 9.8 mm
